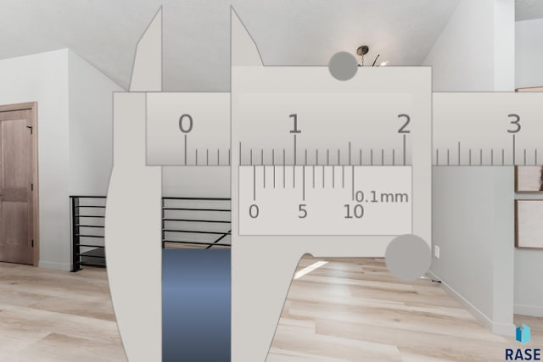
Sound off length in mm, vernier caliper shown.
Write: 6.3 mm
